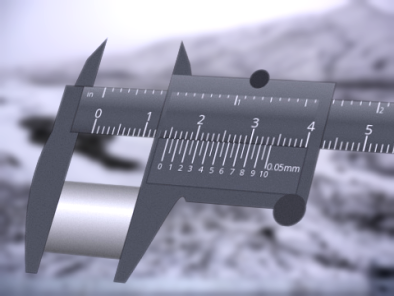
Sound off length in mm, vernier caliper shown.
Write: 14.8 mm
